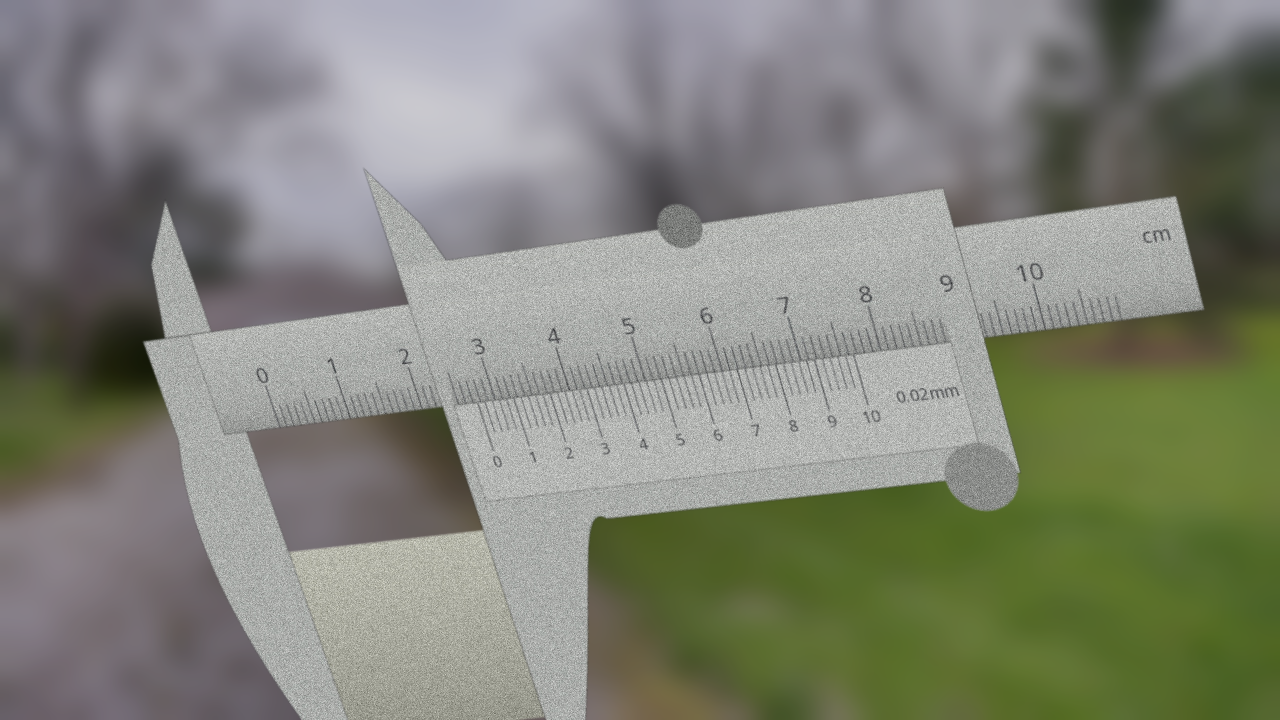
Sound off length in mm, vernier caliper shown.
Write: 27.6 mm
